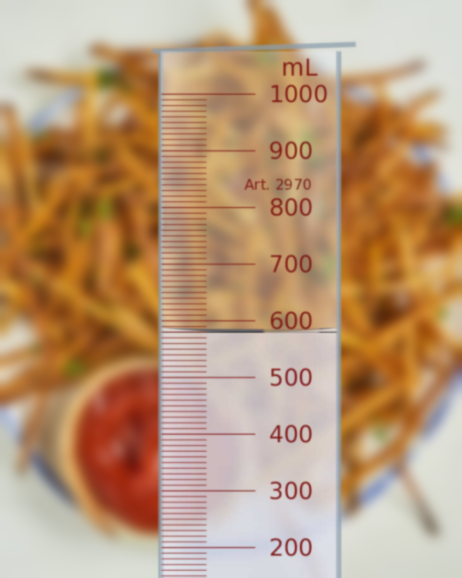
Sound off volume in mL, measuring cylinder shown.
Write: 580 mL
